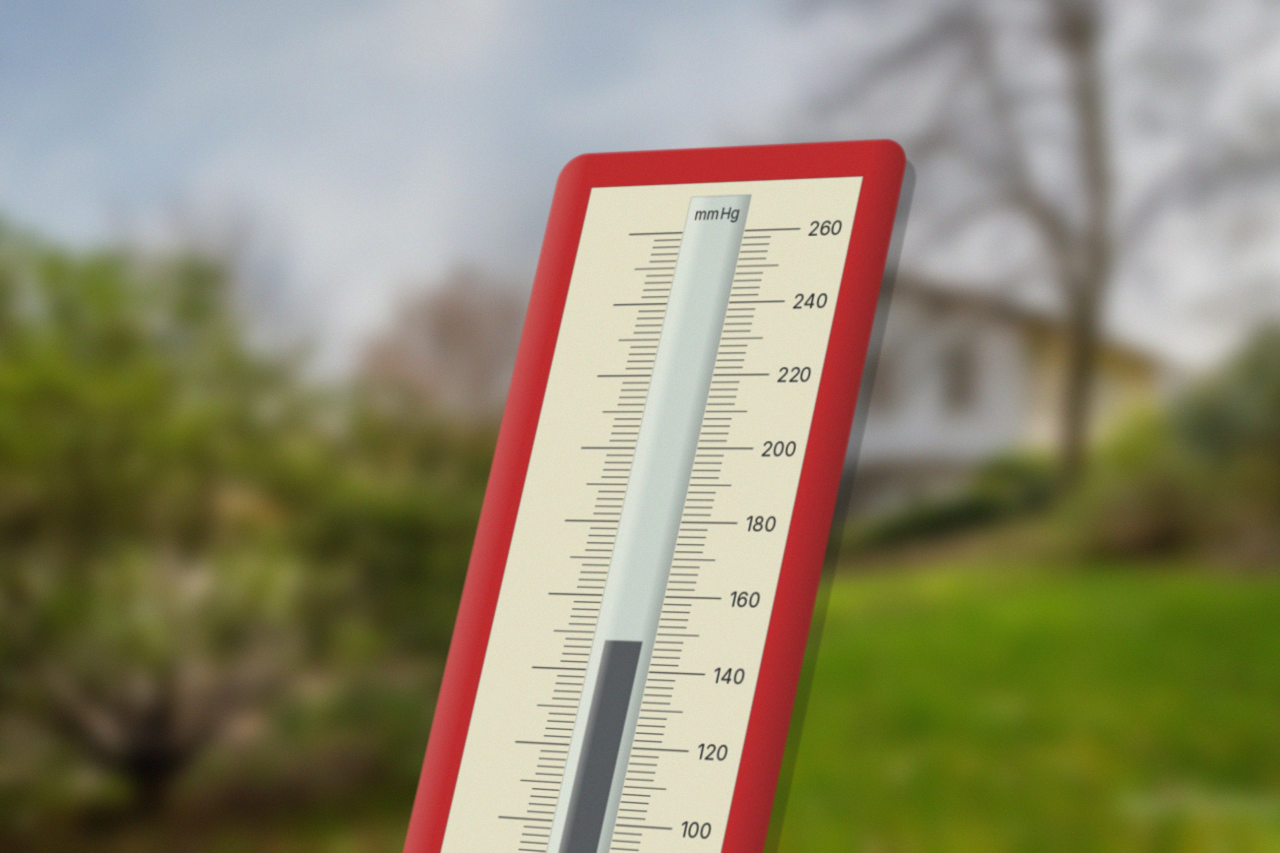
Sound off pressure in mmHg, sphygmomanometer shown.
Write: 148 mmHg
